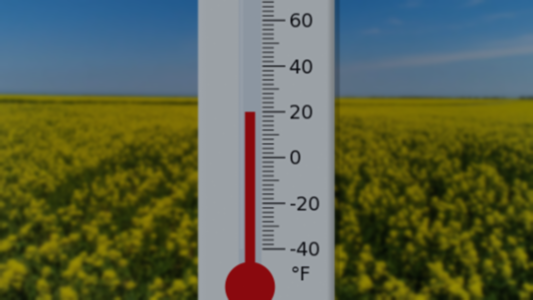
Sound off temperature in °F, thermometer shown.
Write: 20 °F
